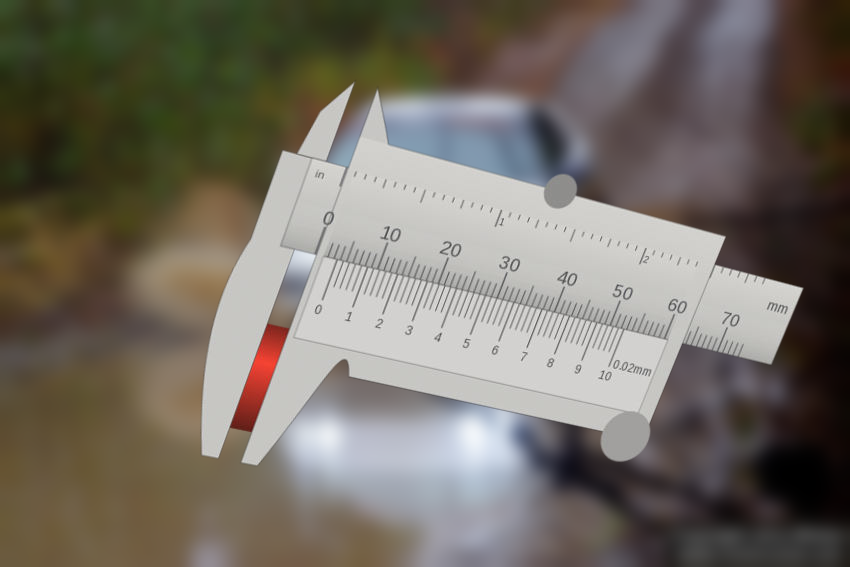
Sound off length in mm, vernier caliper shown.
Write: 3.5 mm
